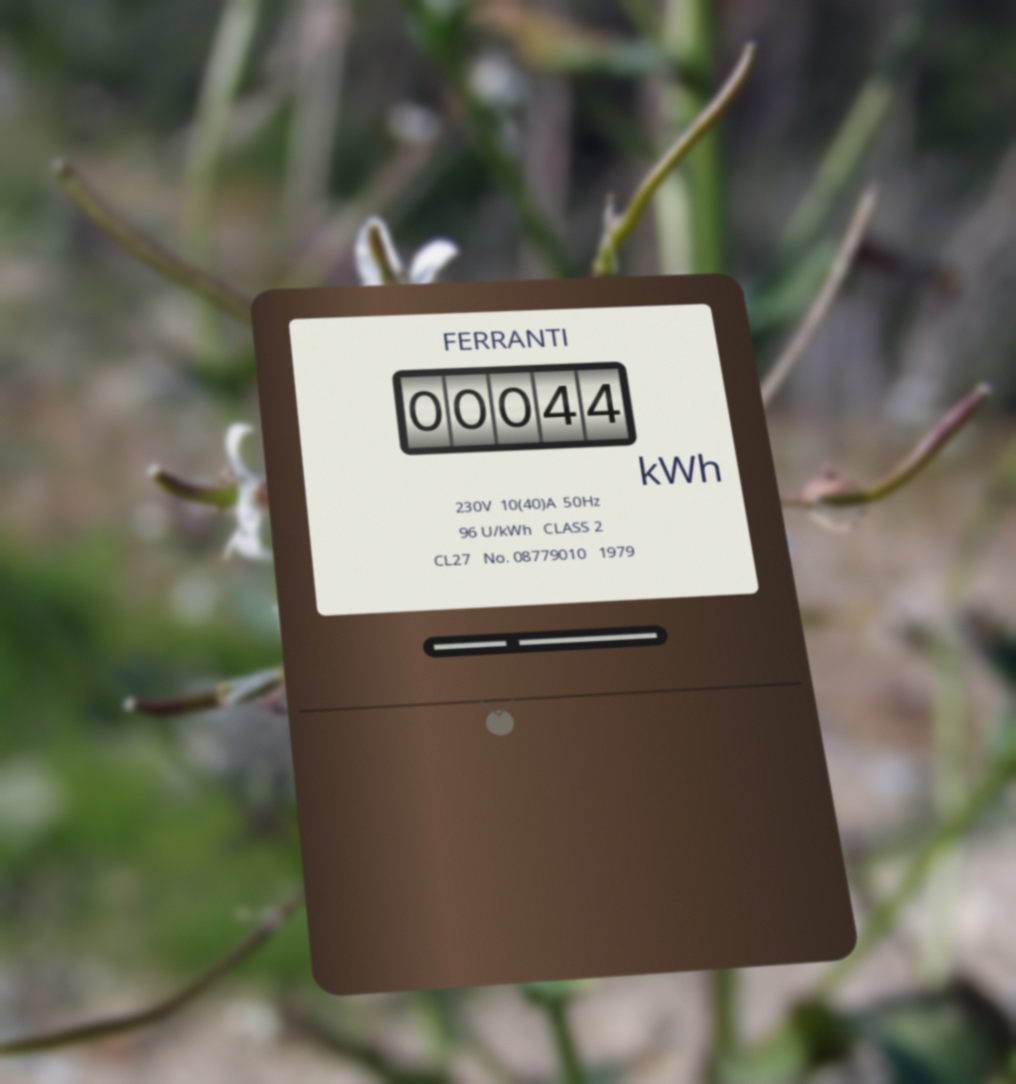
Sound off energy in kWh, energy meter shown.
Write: 44 kWh
